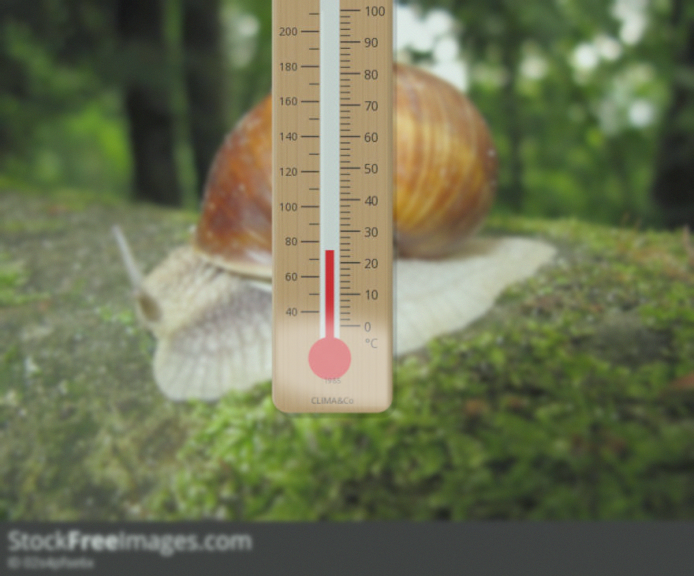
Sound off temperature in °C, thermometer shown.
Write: 24 °C
